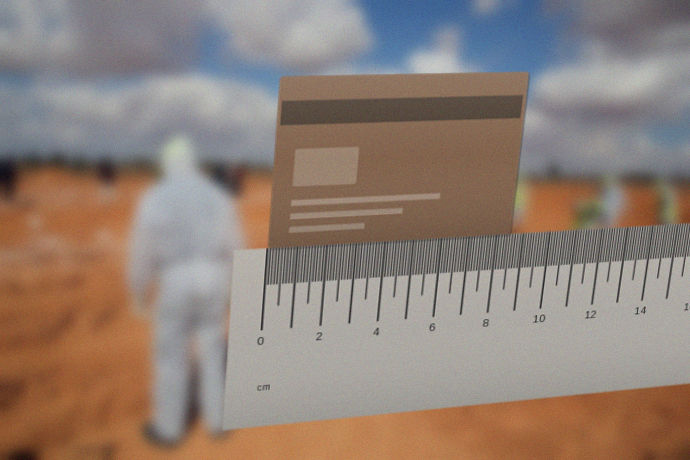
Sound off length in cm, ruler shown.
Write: 8.5 cm
